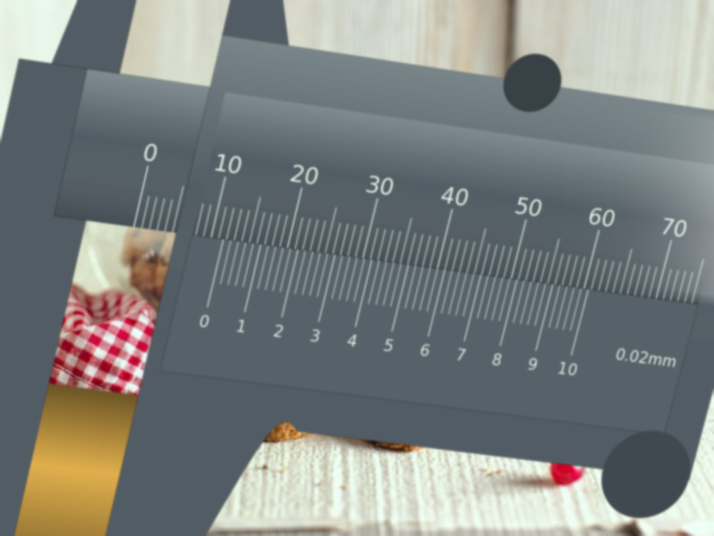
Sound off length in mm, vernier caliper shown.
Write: 11.6 mm
